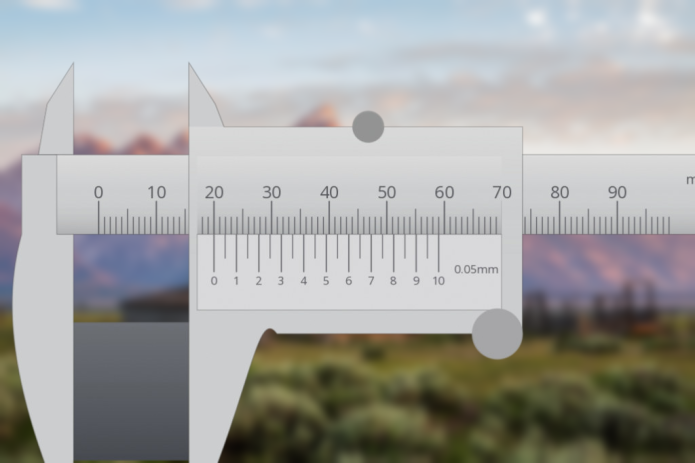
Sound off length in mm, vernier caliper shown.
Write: 20.0 mm
